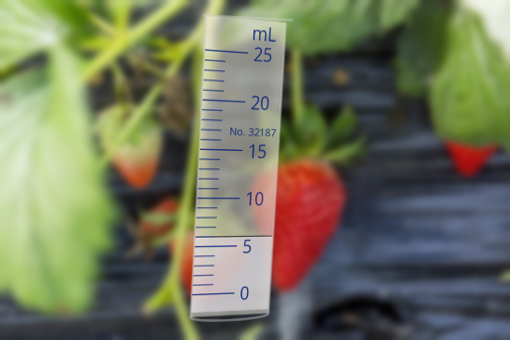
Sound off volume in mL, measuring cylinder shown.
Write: 6 mL
